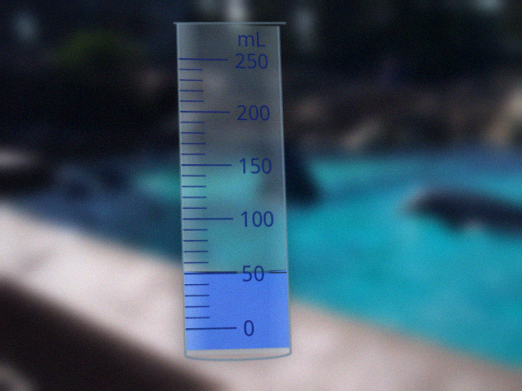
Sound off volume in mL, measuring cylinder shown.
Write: 50 mL
